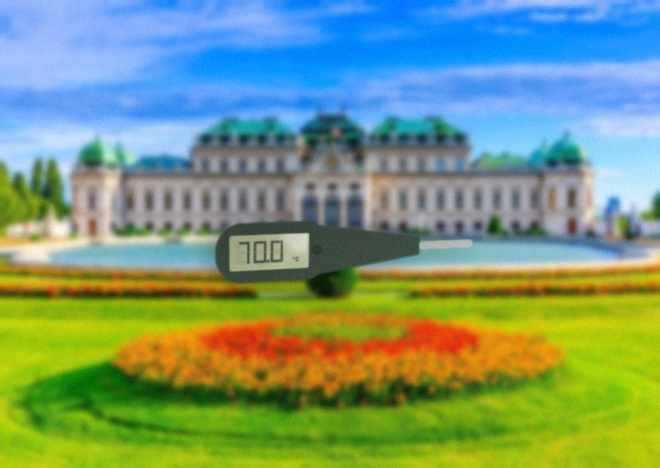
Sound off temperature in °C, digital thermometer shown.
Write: 70.0 °C
